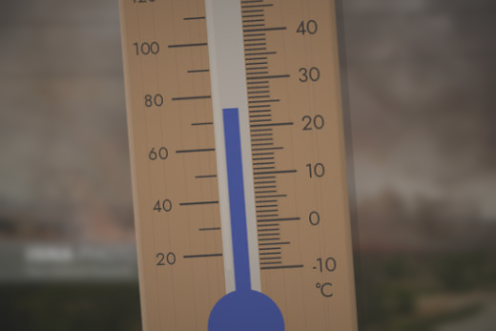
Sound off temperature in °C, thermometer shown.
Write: 24 °C
